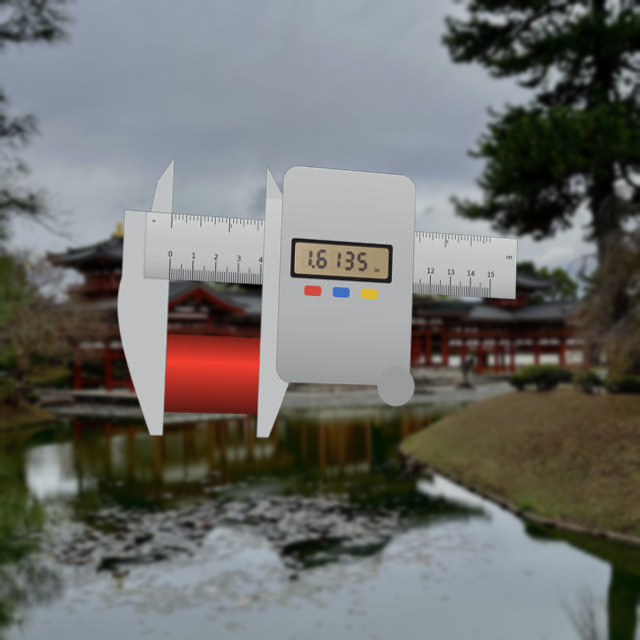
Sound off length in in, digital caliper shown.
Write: 1.6135 in
